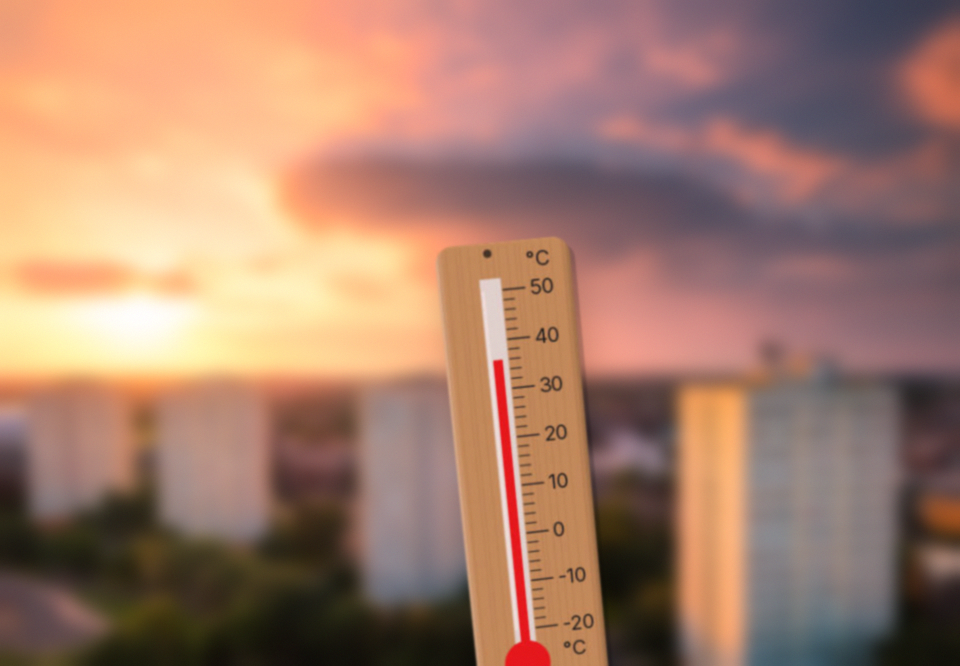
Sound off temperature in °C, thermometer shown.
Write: 36 °C
